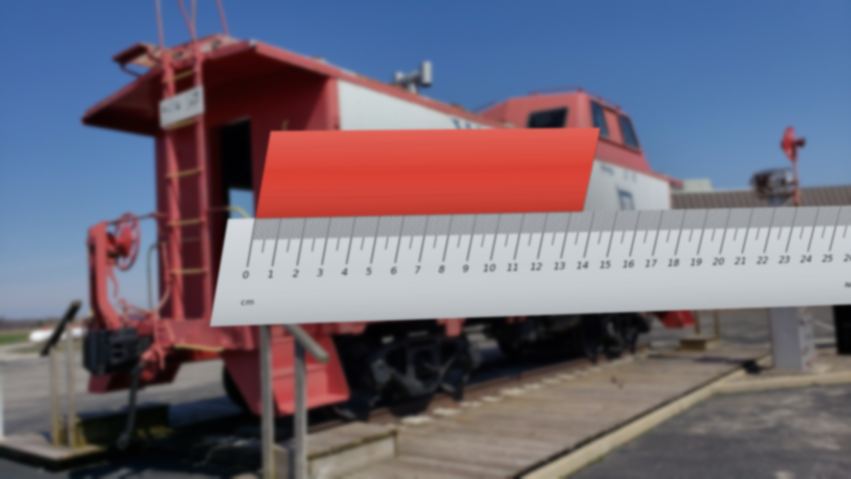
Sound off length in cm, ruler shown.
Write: 13.5 cm
